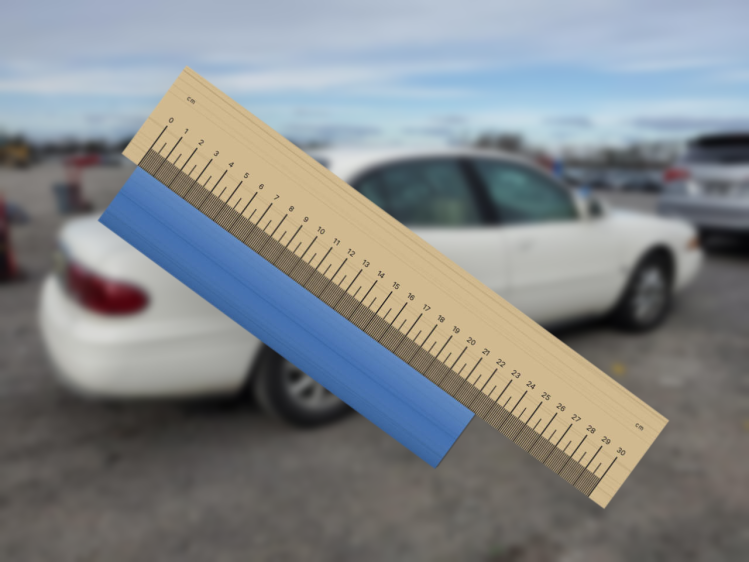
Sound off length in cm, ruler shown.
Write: 22.5 cm
